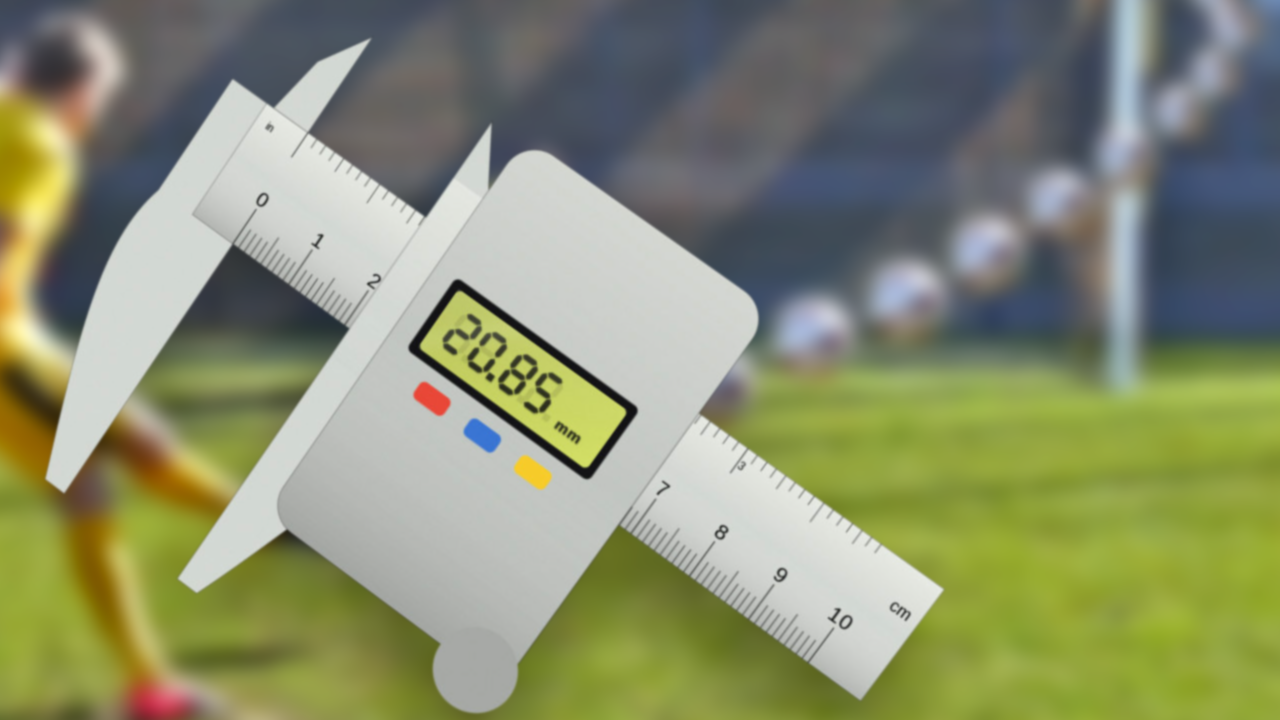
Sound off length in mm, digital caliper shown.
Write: 20.85 mm
